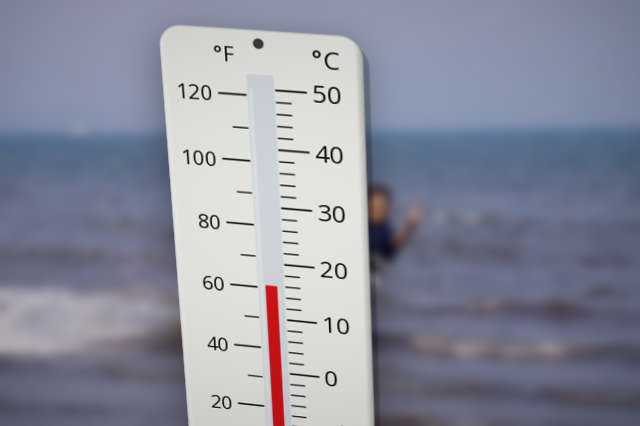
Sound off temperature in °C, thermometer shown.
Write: 16 °C
